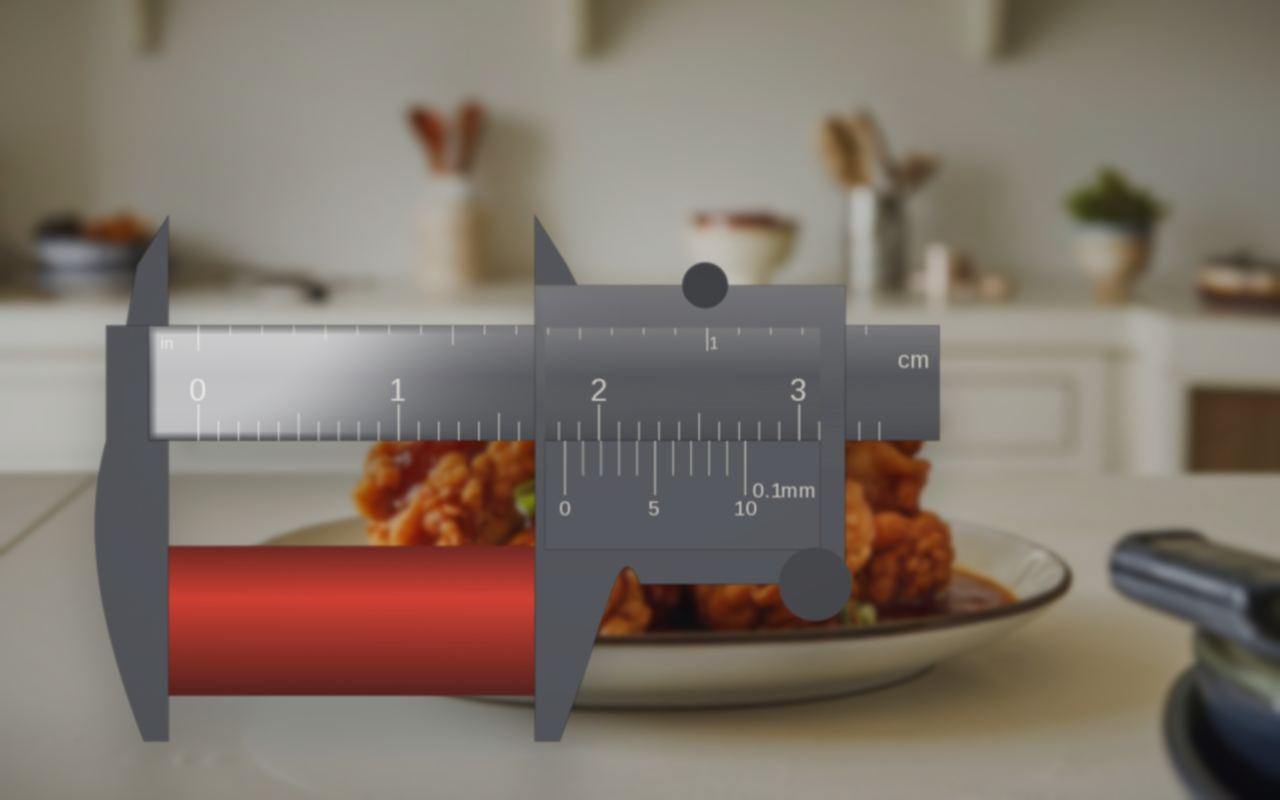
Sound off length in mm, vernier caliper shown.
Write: 18.3 mm
